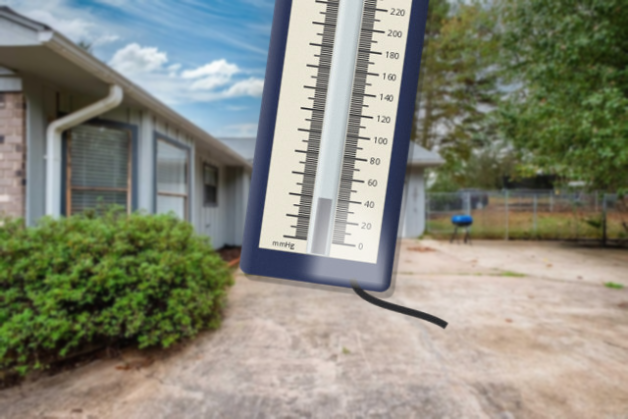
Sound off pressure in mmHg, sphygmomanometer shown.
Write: 40 mmHg
